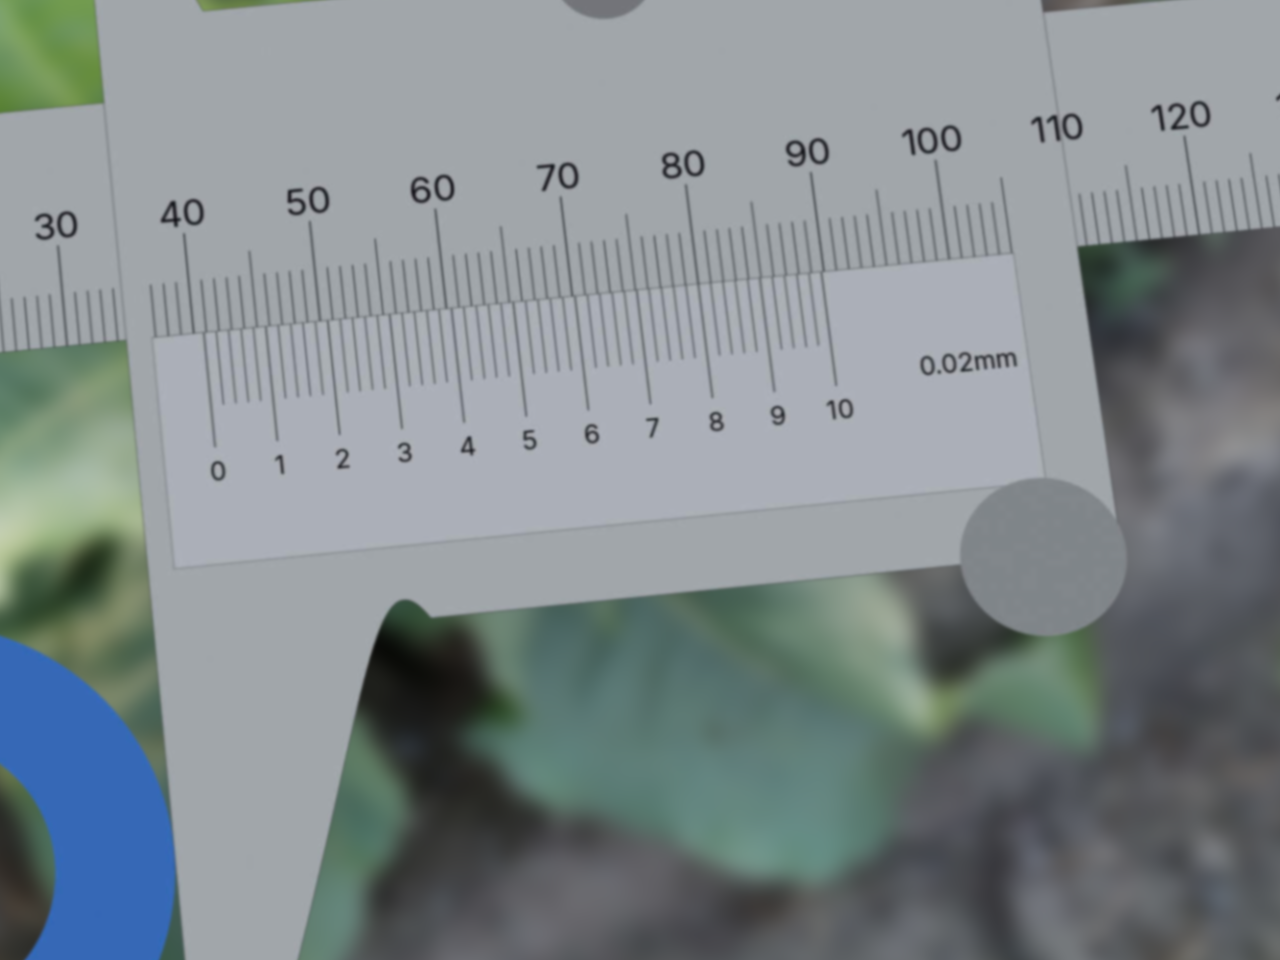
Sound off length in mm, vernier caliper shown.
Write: 40.8 mm
